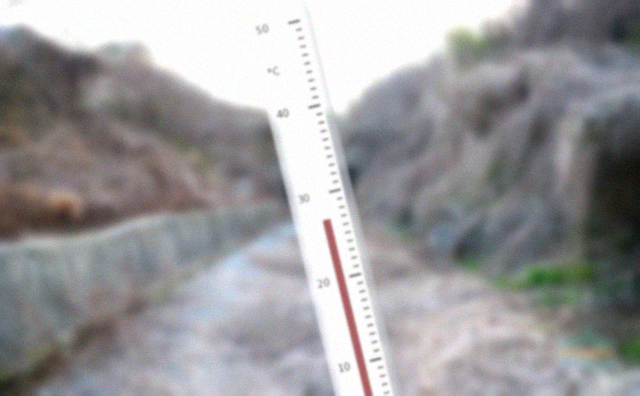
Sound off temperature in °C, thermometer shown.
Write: 27 °C
